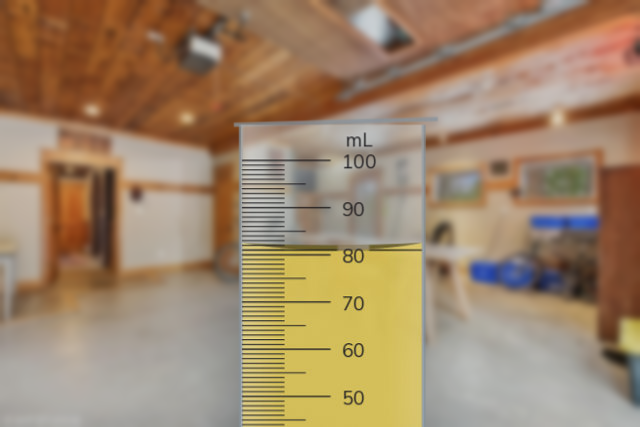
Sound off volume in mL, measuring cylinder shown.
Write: 81 mL
